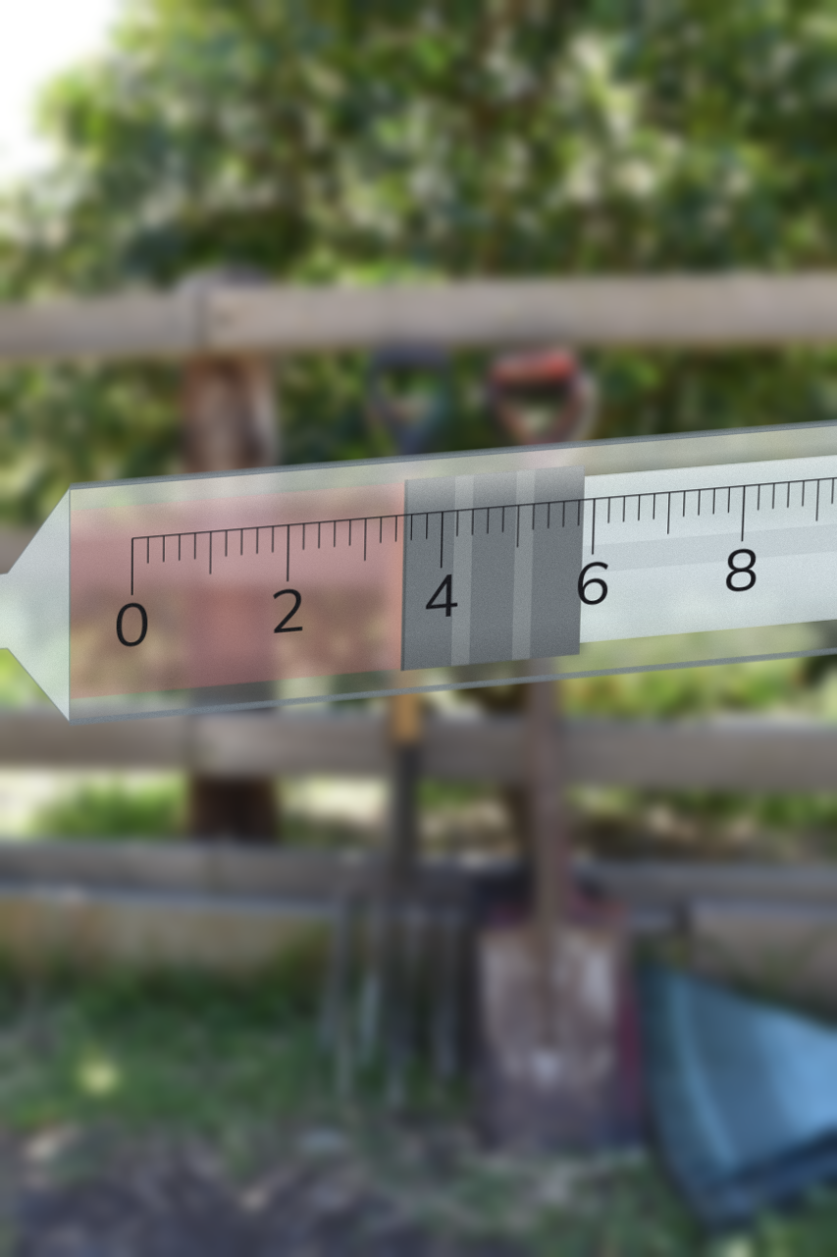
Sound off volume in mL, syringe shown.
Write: 3.5 mL
